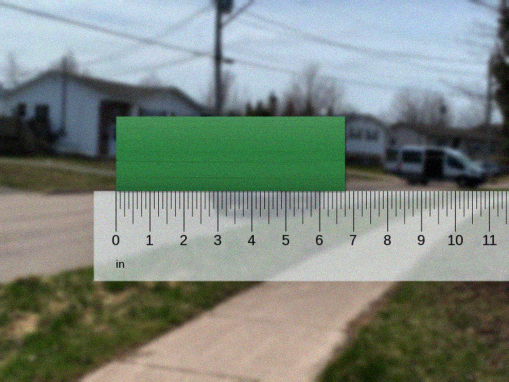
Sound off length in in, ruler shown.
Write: 6.75 in
